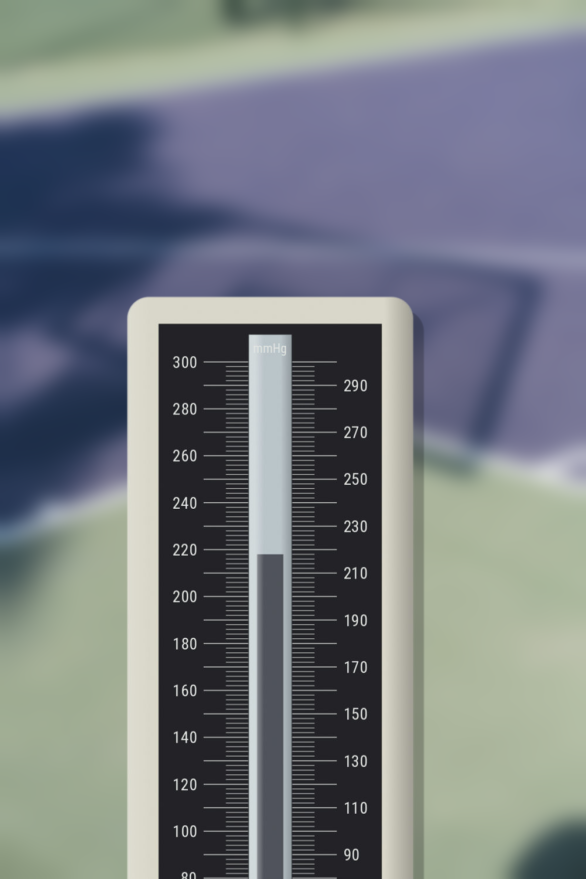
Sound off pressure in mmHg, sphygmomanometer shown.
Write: 218 mmHg
